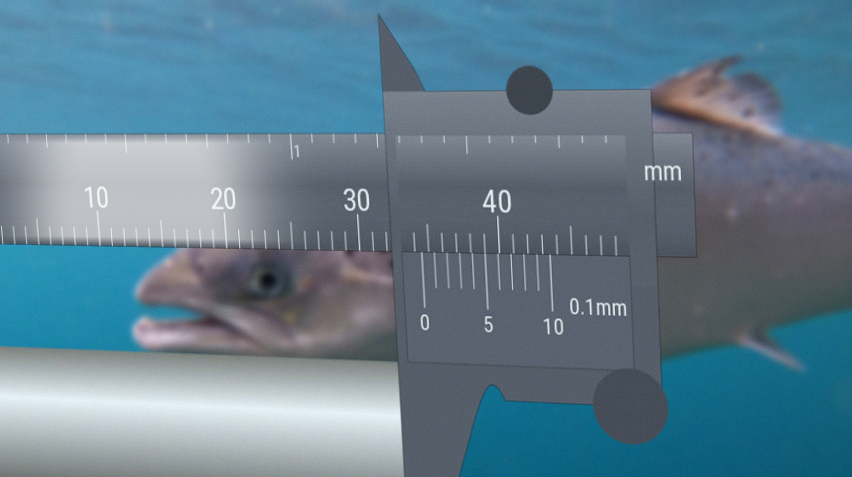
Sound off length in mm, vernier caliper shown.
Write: 34.5 mm
